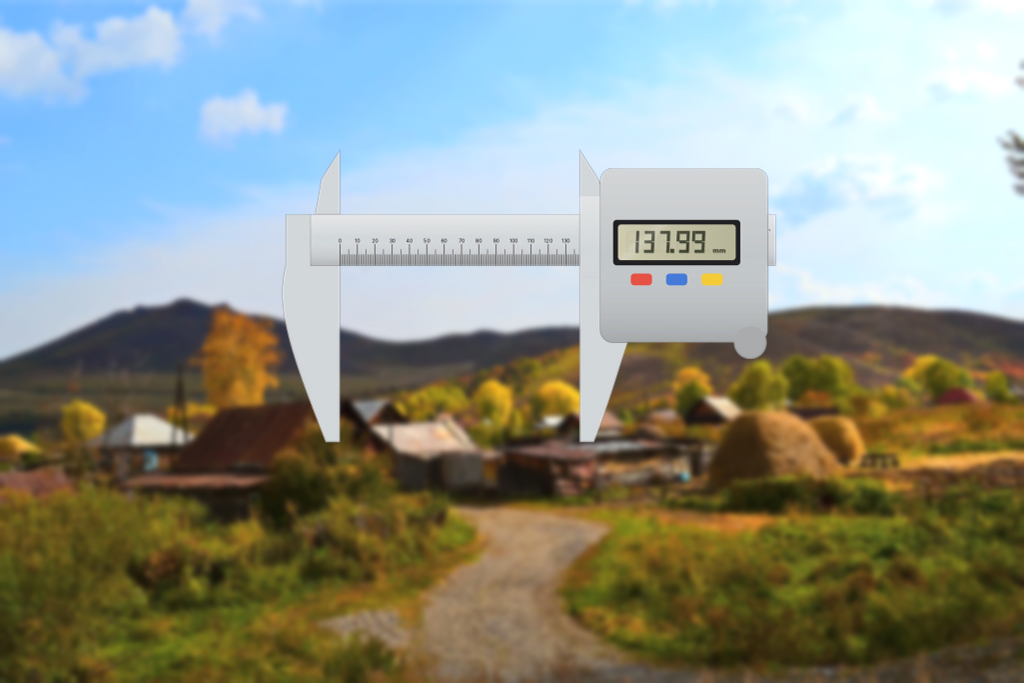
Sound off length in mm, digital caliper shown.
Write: 137.99 mm
